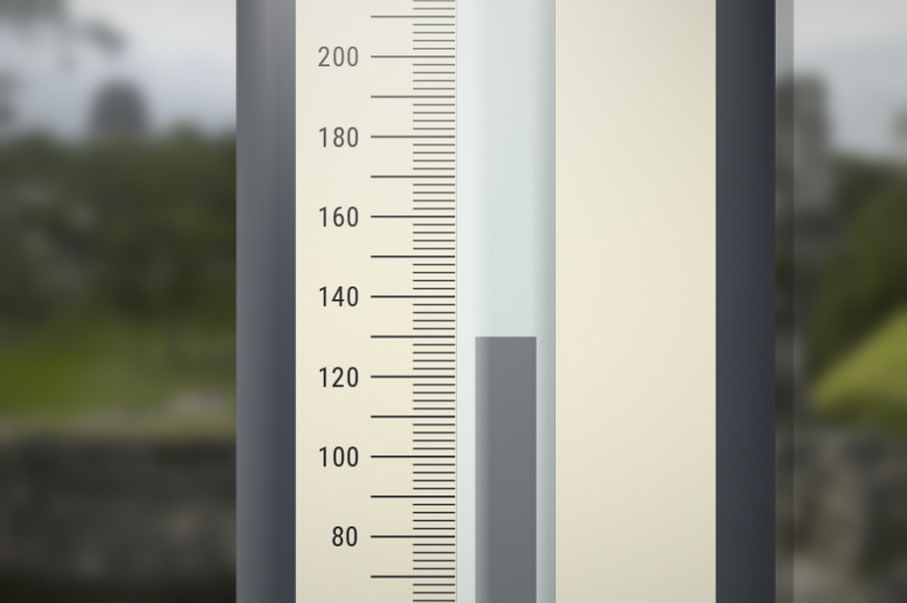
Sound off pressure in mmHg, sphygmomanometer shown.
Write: 130 mmHg
